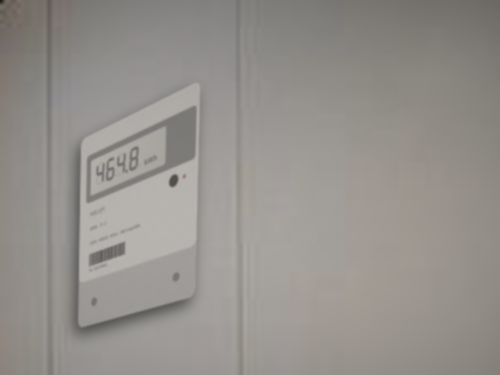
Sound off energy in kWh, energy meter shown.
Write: 464.8 kWh
